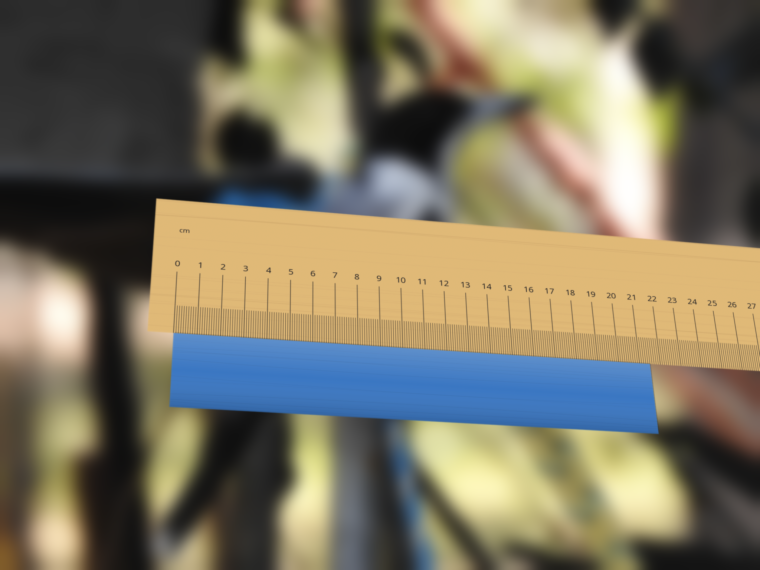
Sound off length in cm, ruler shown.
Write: 21.5 cm
